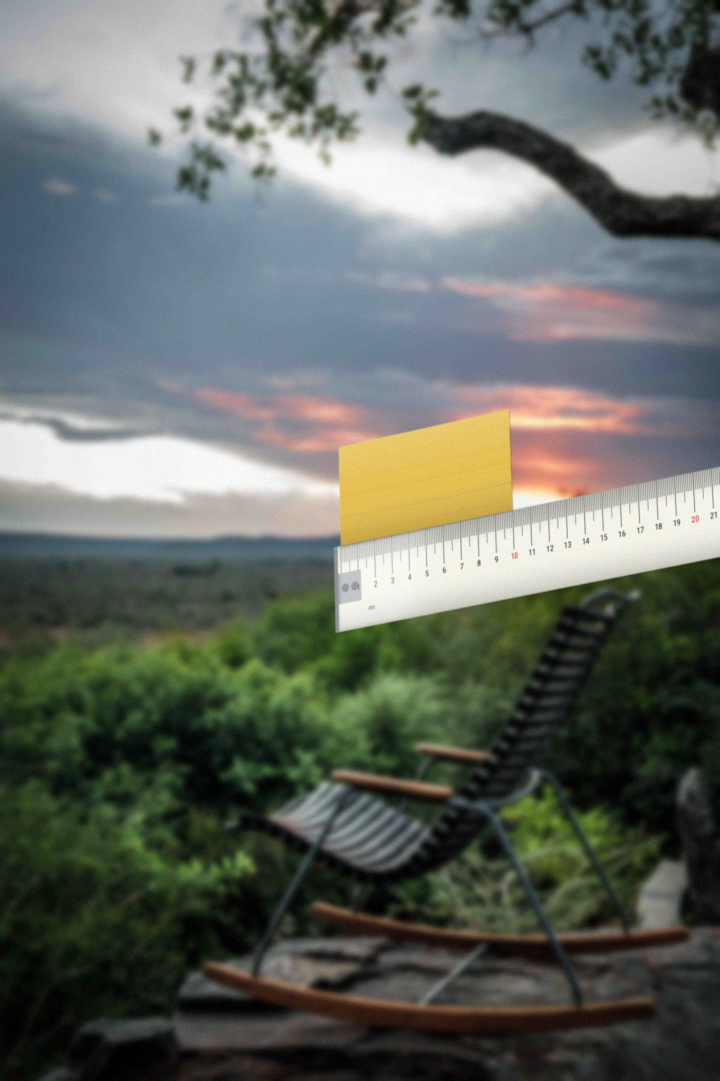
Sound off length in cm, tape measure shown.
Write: 10 cm
